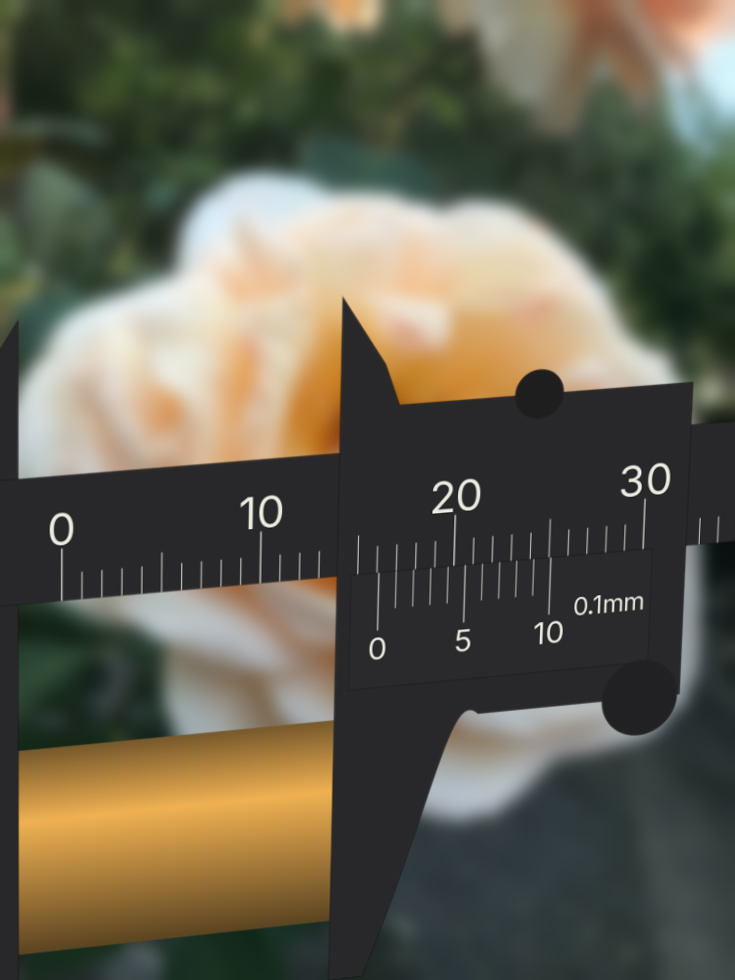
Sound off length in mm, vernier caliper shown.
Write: 16.1 mm
